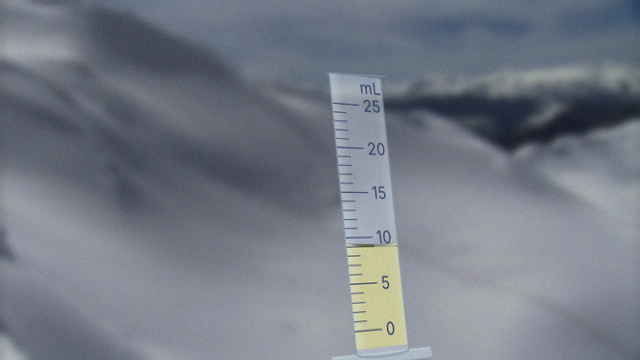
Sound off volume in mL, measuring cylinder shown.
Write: 9 mL
